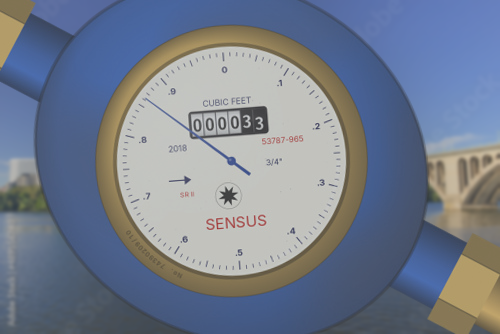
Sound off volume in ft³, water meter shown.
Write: 32.86 ft³
